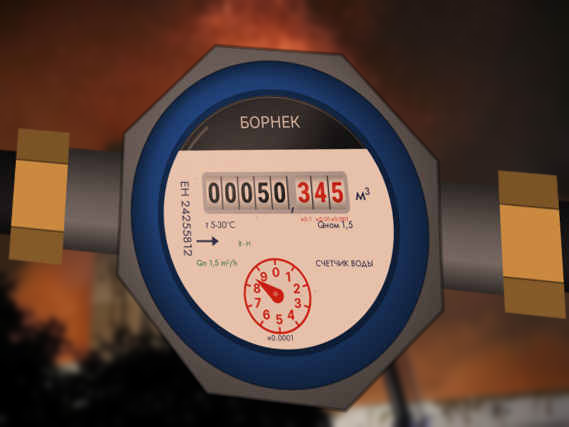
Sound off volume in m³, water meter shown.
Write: 50.3458 m³
